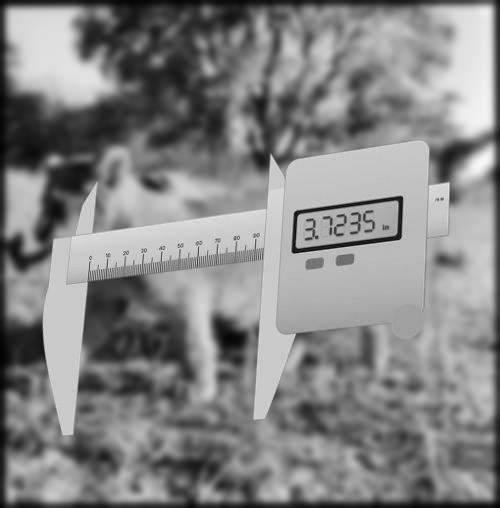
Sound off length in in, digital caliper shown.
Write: 3.7235 in
